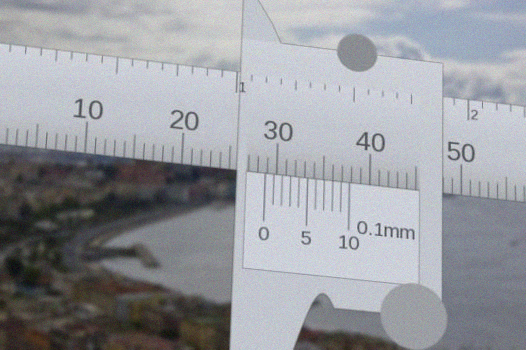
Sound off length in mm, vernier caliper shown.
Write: 28.8 mm
